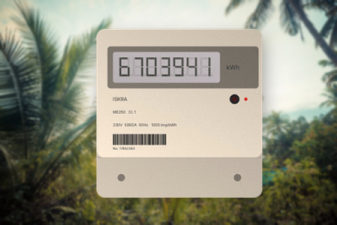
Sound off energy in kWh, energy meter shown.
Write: 6703941 kWh
